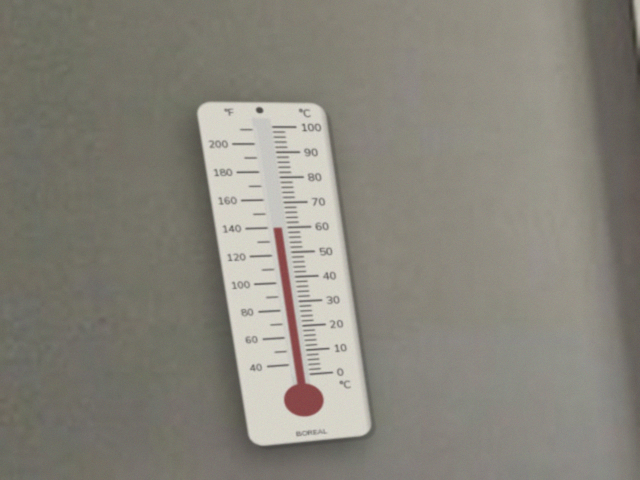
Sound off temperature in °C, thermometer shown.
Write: 60 °C
